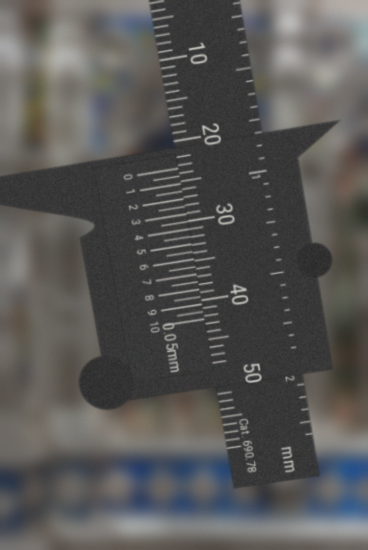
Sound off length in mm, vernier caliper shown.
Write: 23.4 mm
